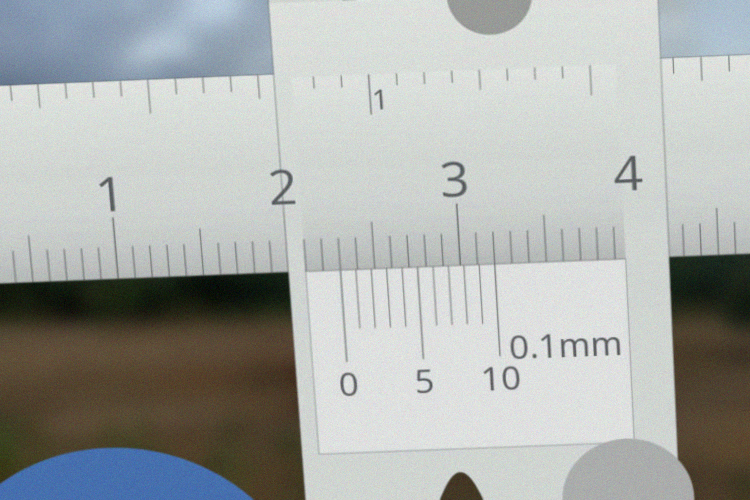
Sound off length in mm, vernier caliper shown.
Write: 23.0 mm
